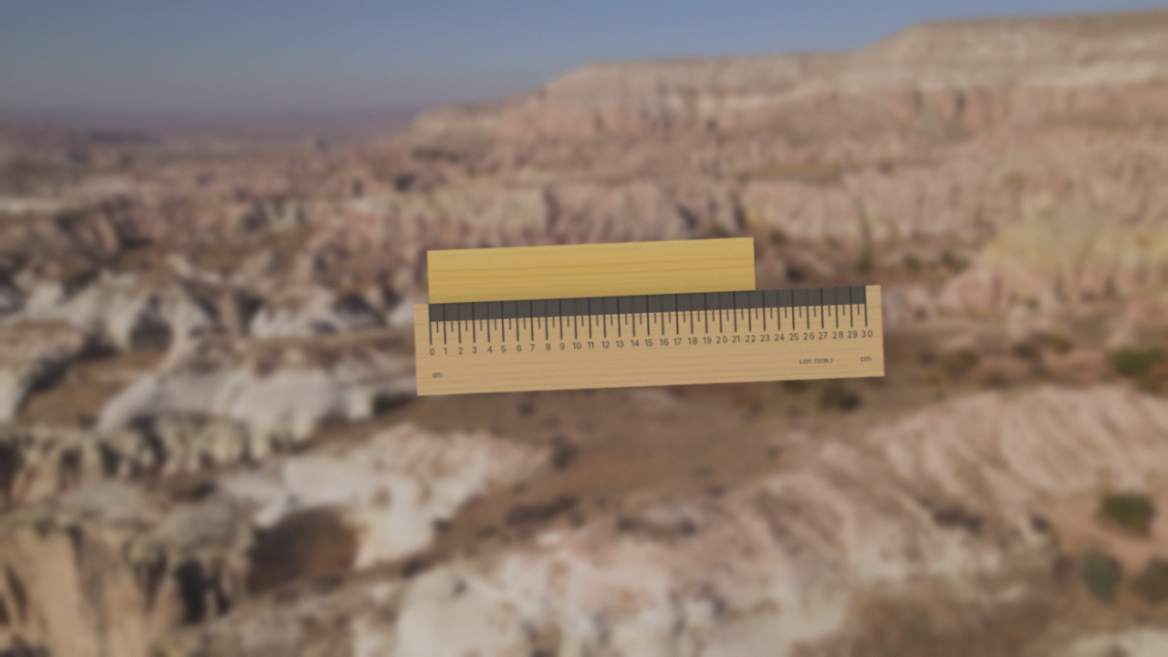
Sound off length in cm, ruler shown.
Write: 22.5 cm
